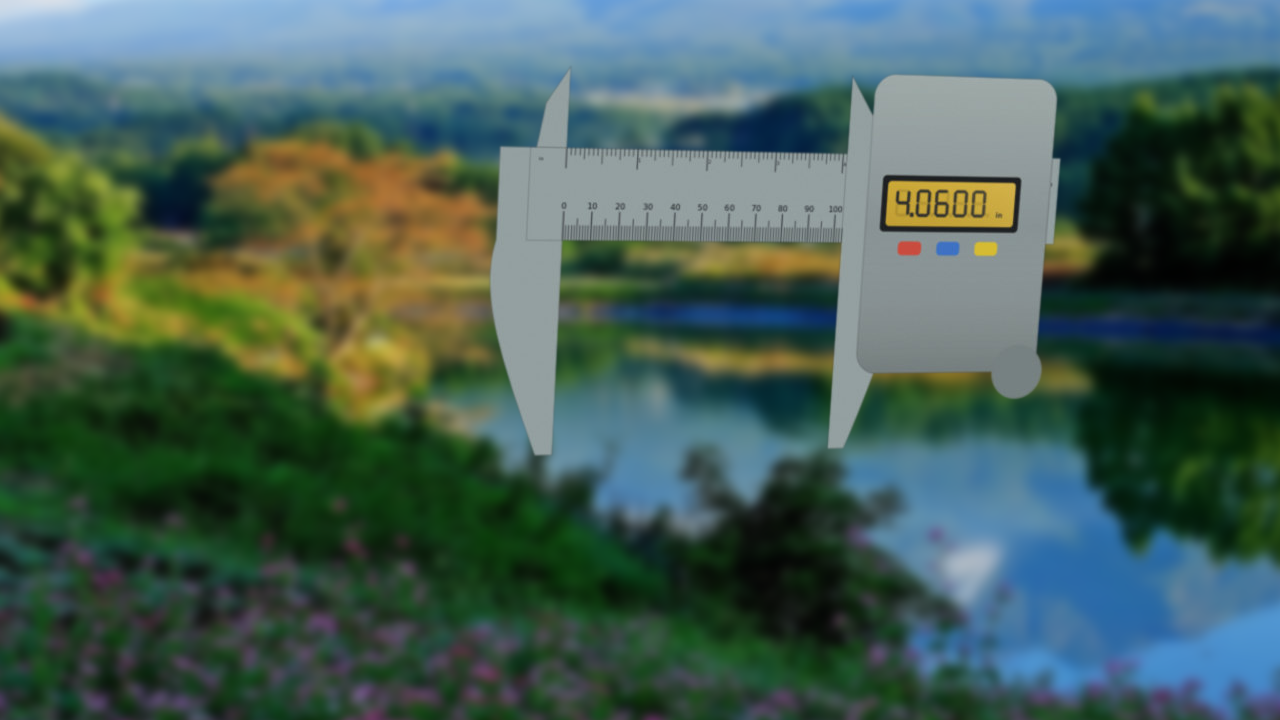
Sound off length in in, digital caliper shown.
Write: 4.0600 in
